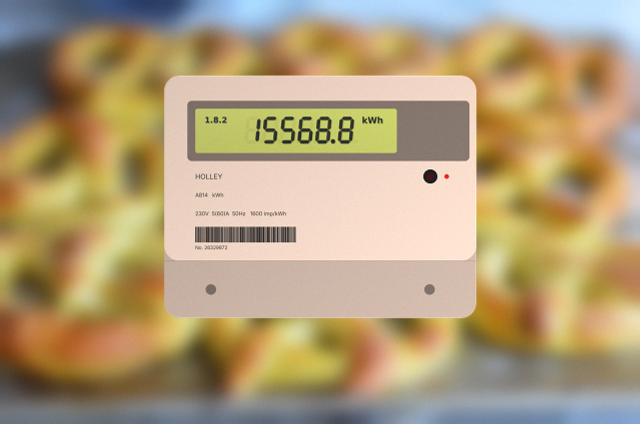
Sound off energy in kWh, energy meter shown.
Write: 15568.8 kWh
